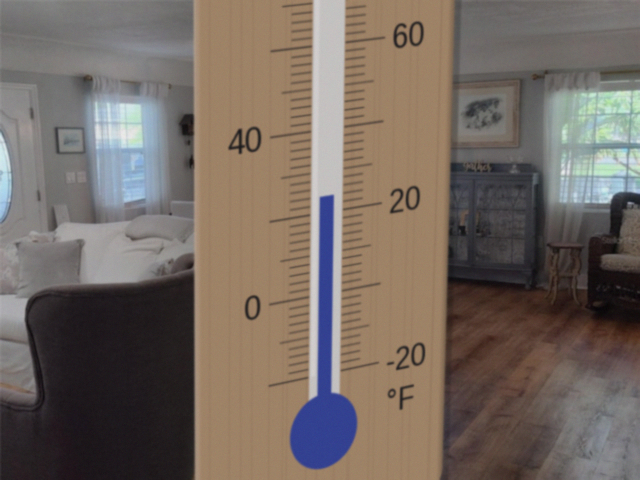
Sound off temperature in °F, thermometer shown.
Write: 24 °F
